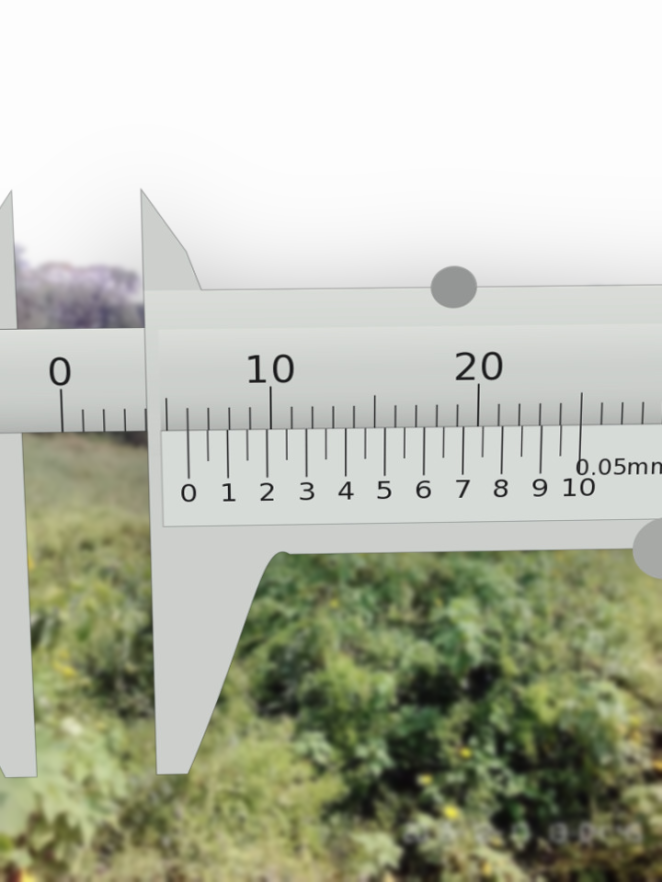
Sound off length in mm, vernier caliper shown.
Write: 6.0 mm
